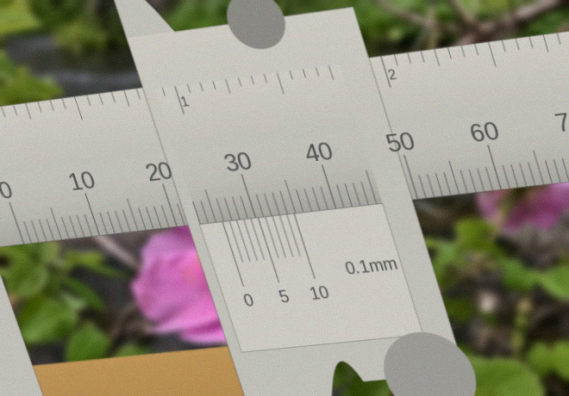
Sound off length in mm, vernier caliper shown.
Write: 25.8 mm
